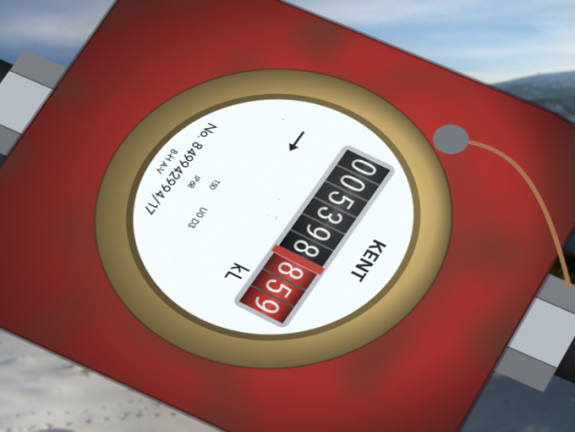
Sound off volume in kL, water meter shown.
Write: 5398.859 kL
